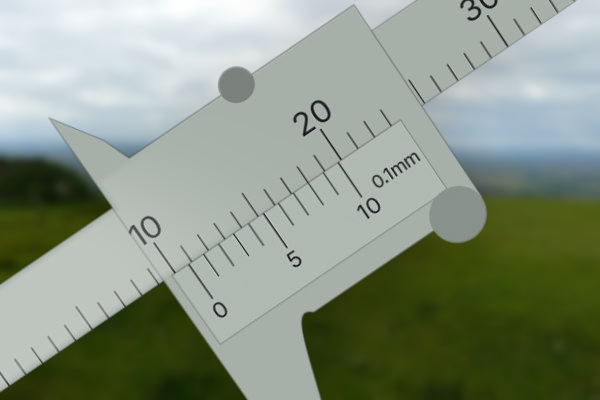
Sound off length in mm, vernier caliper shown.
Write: 10.8 mm
